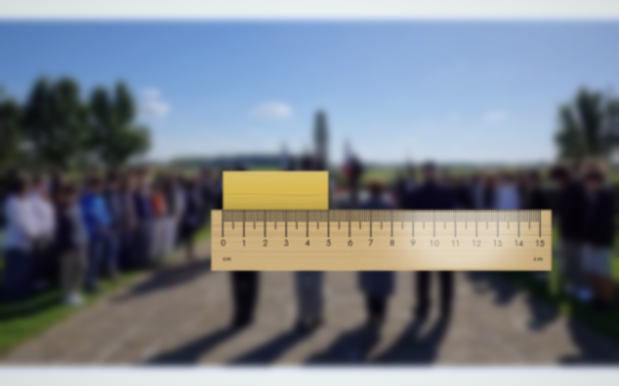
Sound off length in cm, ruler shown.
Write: 5 cm
